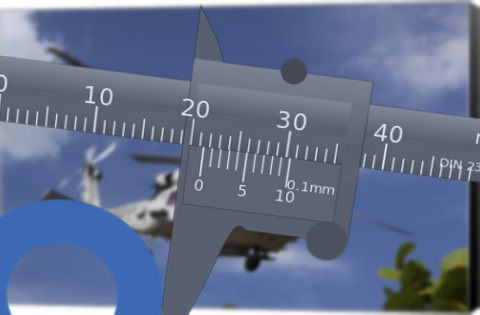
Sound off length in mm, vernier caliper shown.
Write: 21.4 mm
